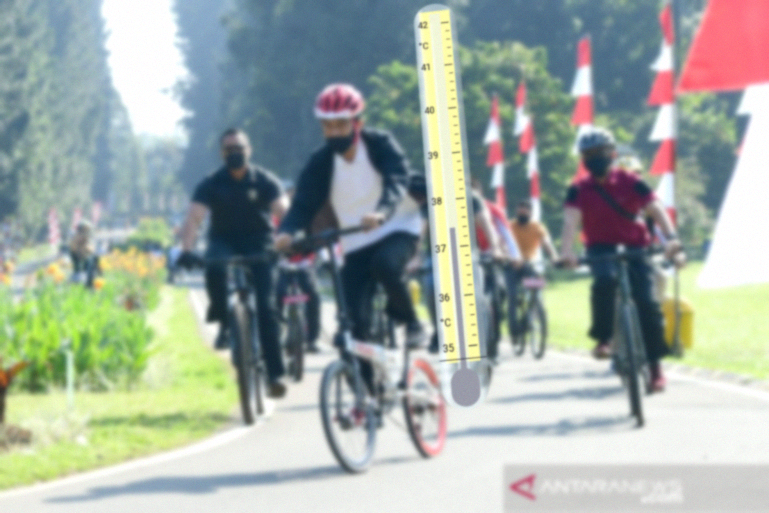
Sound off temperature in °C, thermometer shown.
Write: 37.4 °C
